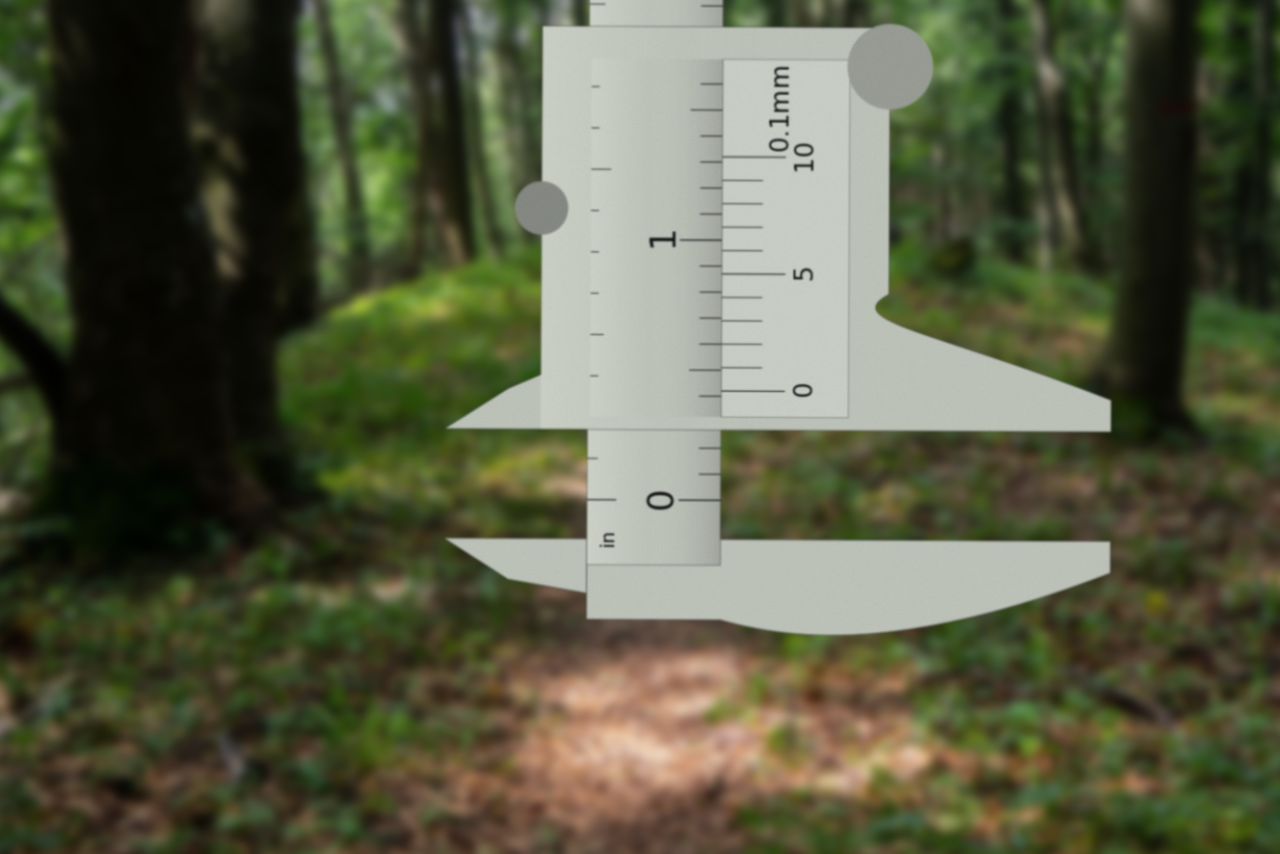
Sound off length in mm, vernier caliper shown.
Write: 4.2 mm
